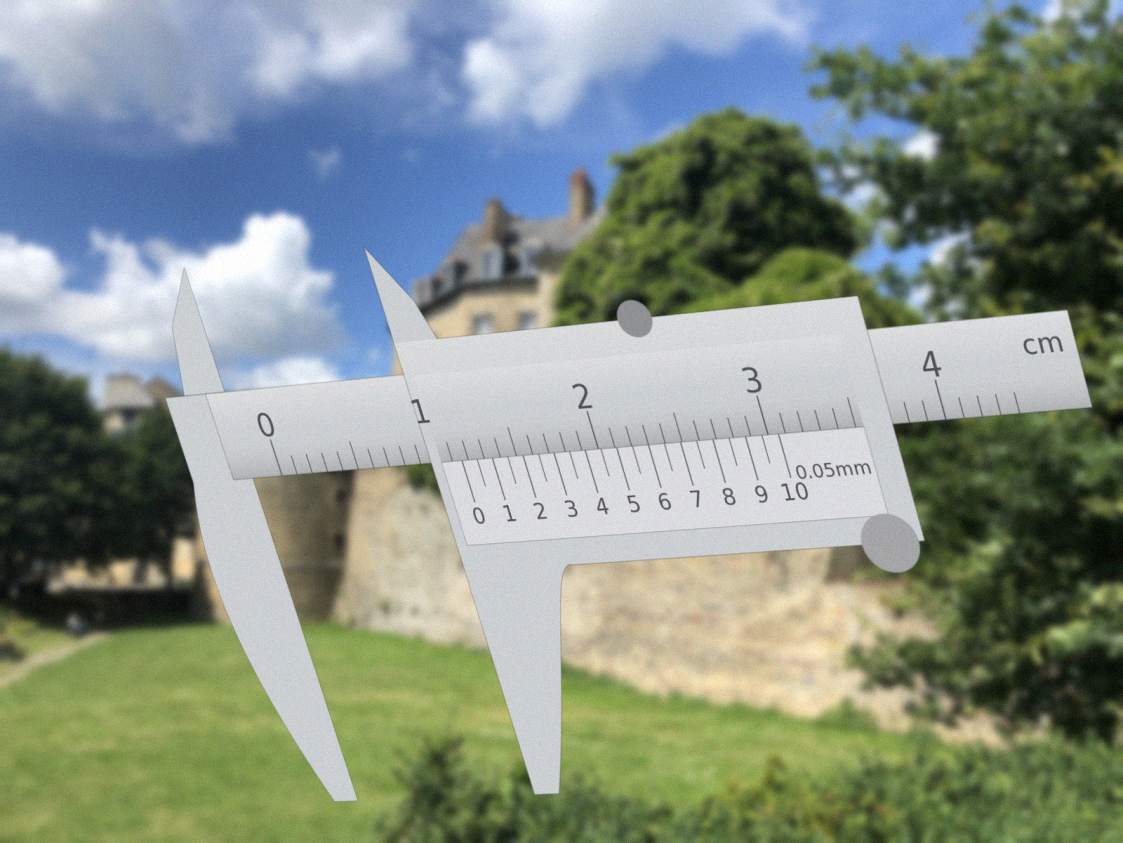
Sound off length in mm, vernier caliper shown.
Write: 11.6 mm
